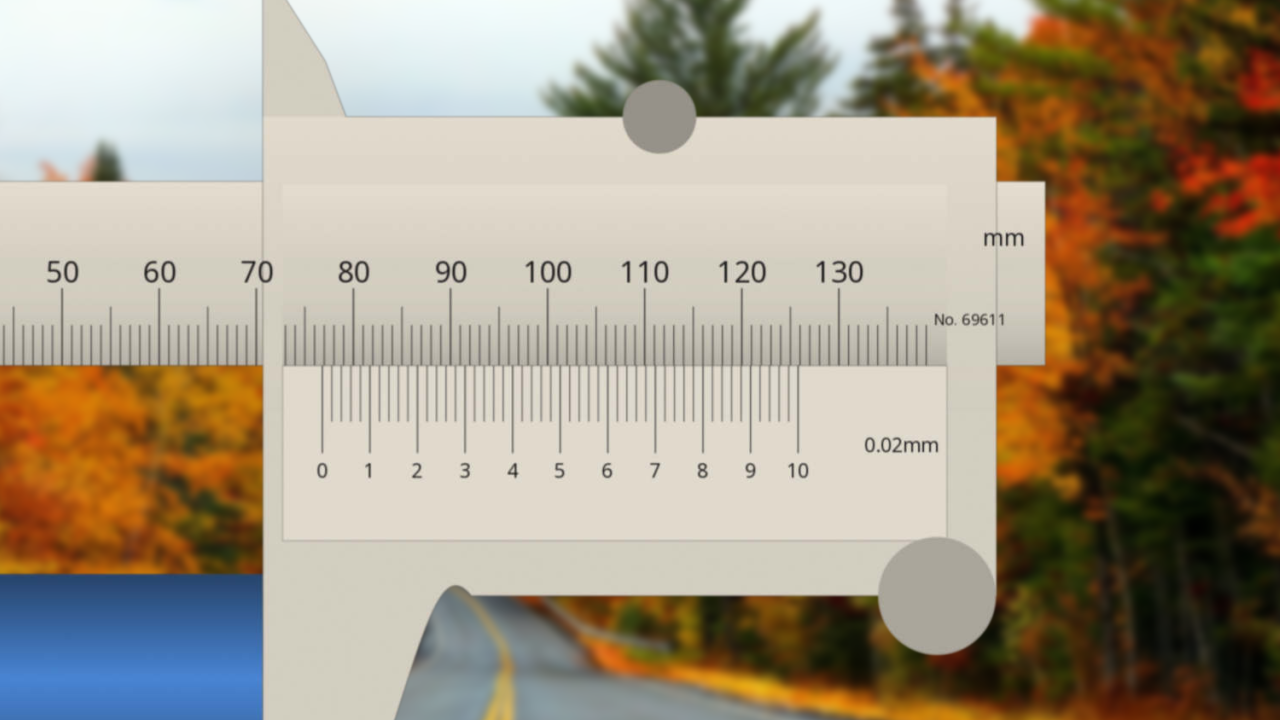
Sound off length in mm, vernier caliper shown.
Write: 76.8 mm
